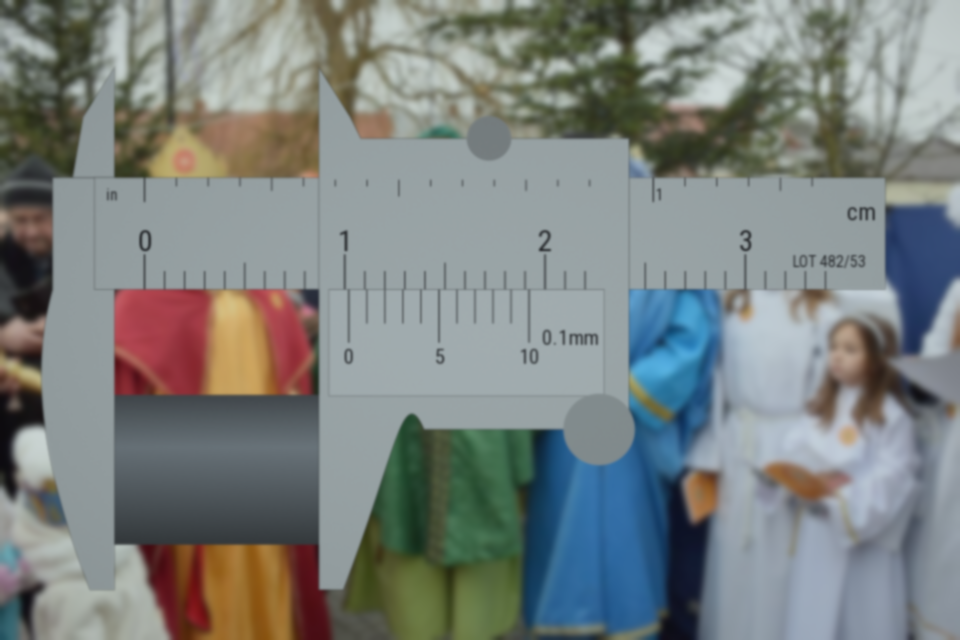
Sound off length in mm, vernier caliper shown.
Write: 10.2 mm
